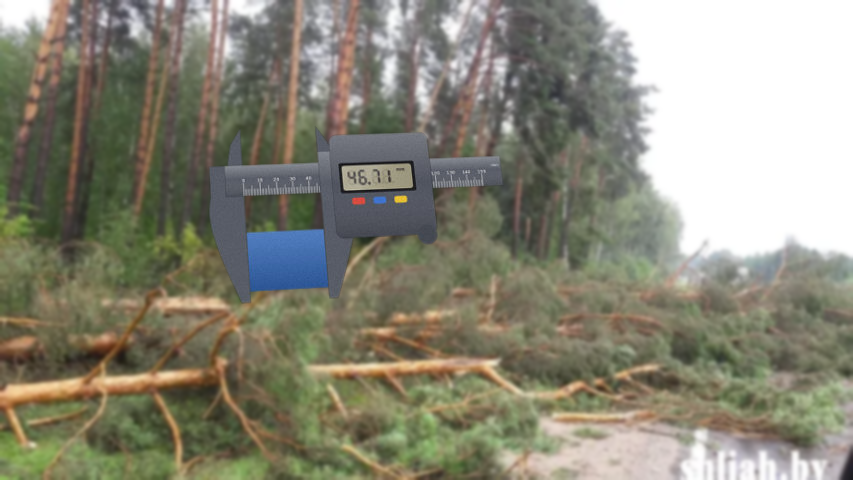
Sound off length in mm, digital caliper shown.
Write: 46.71 mm
